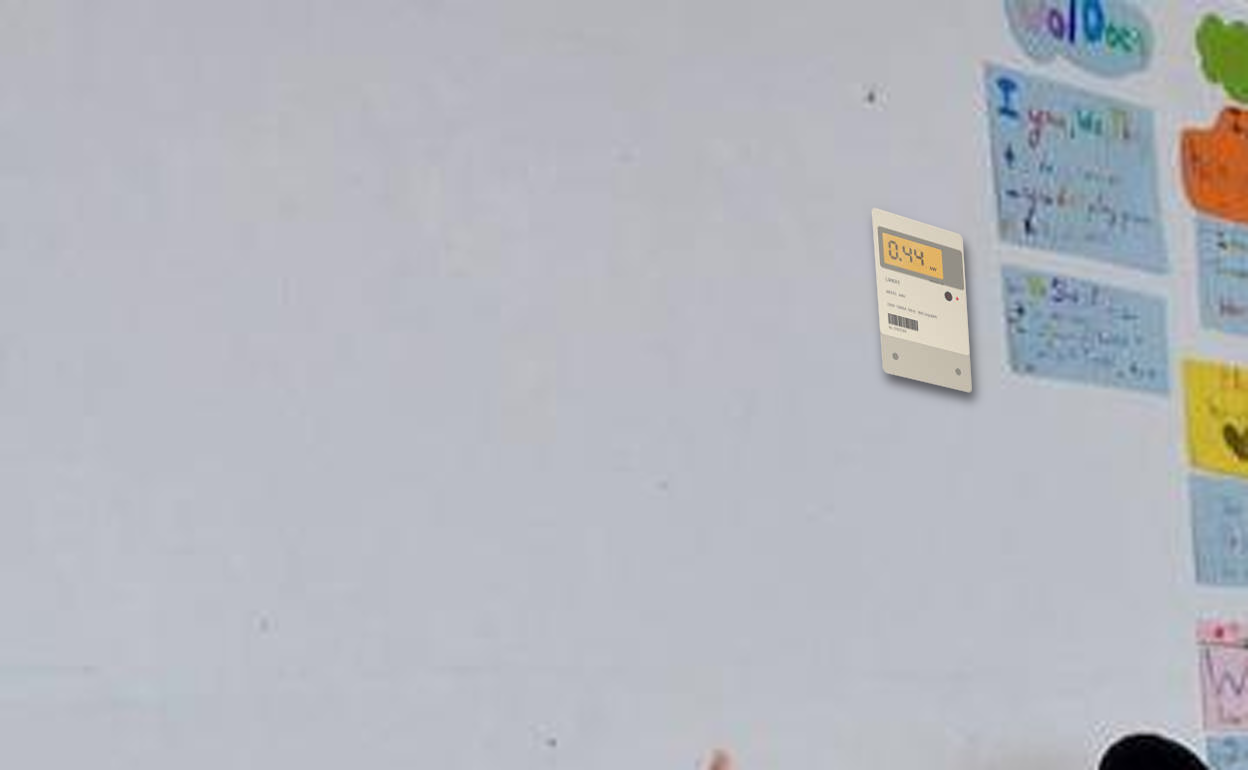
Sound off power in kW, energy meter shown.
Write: 0.44 kW
